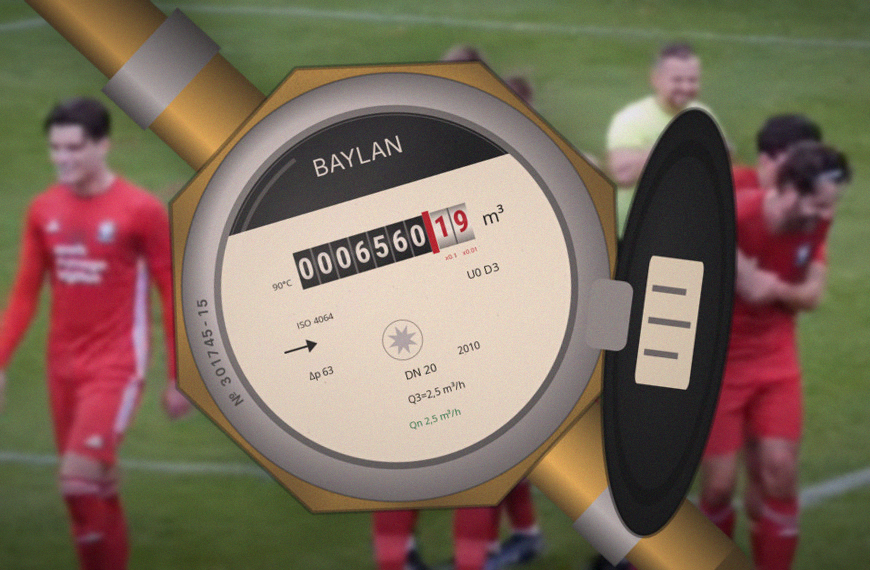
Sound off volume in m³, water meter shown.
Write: 6560.19 m³
